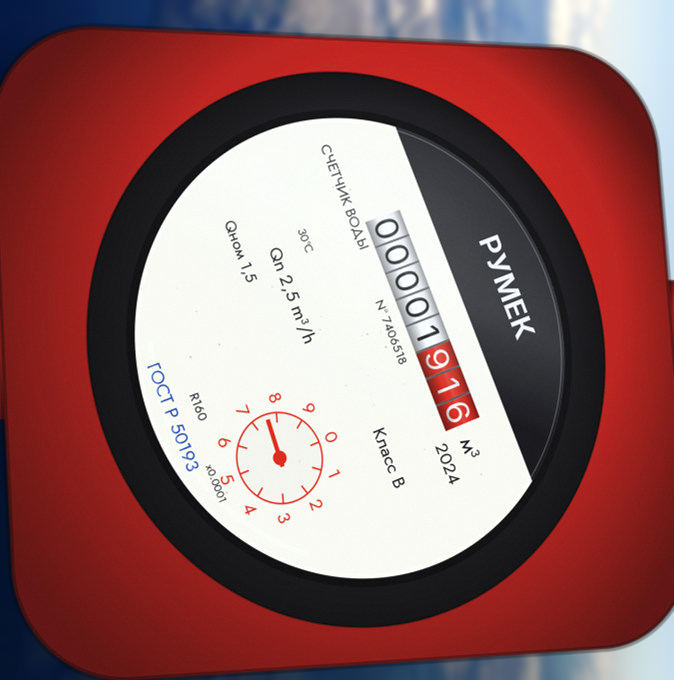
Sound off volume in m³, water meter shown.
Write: 1.9167 m³
